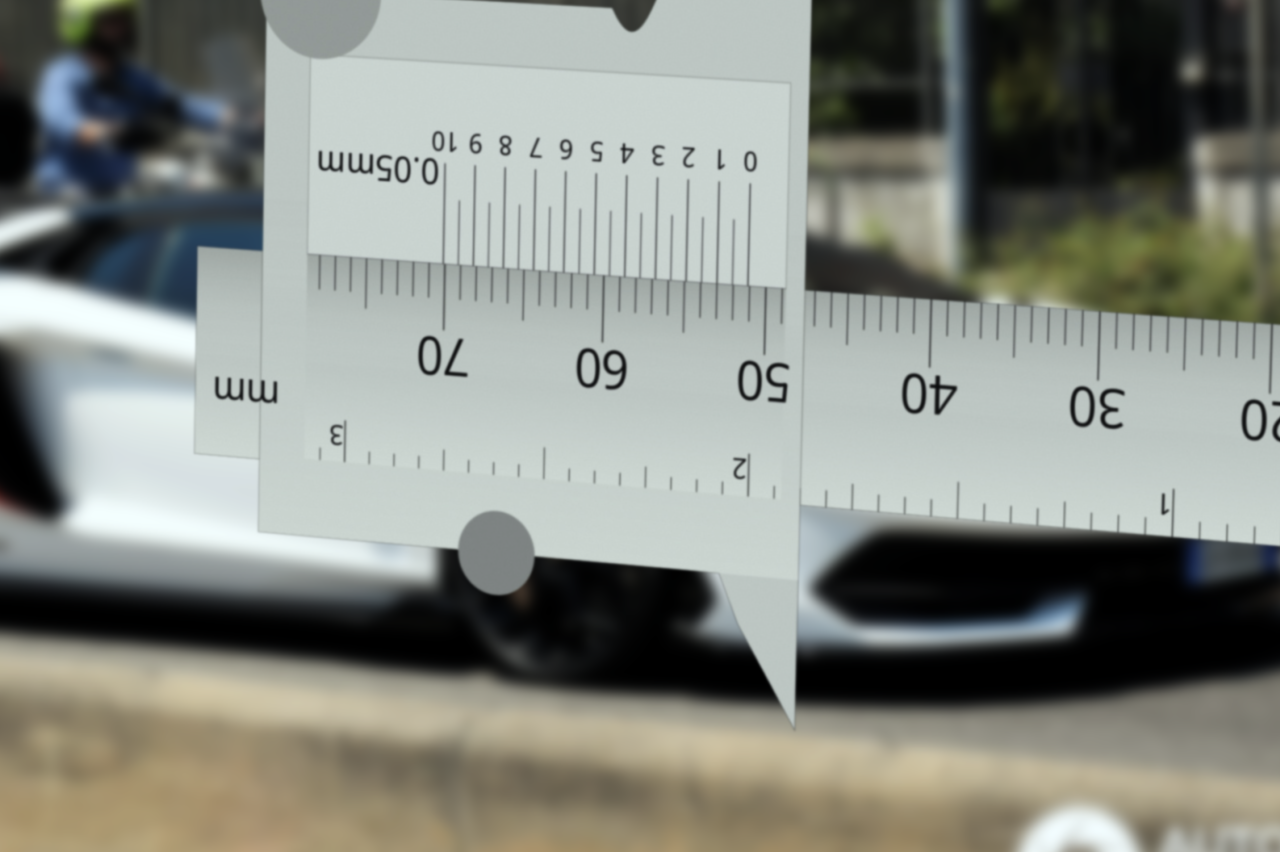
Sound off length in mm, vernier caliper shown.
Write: 51.1 mm
